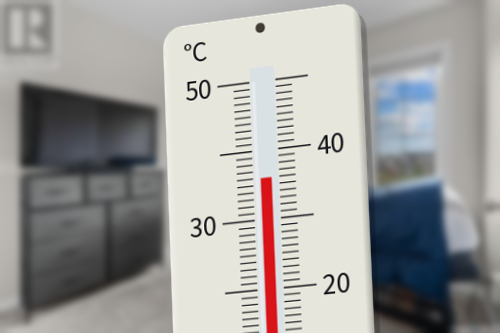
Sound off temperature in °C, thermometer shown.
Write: 36 °C
